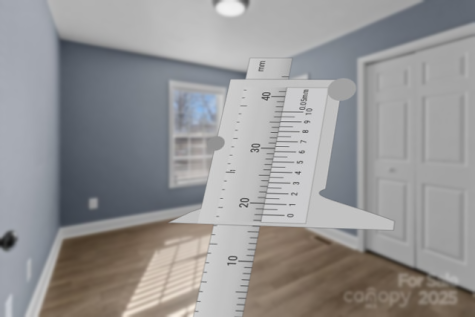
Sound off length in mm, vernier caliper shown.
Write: 18.0 mm
